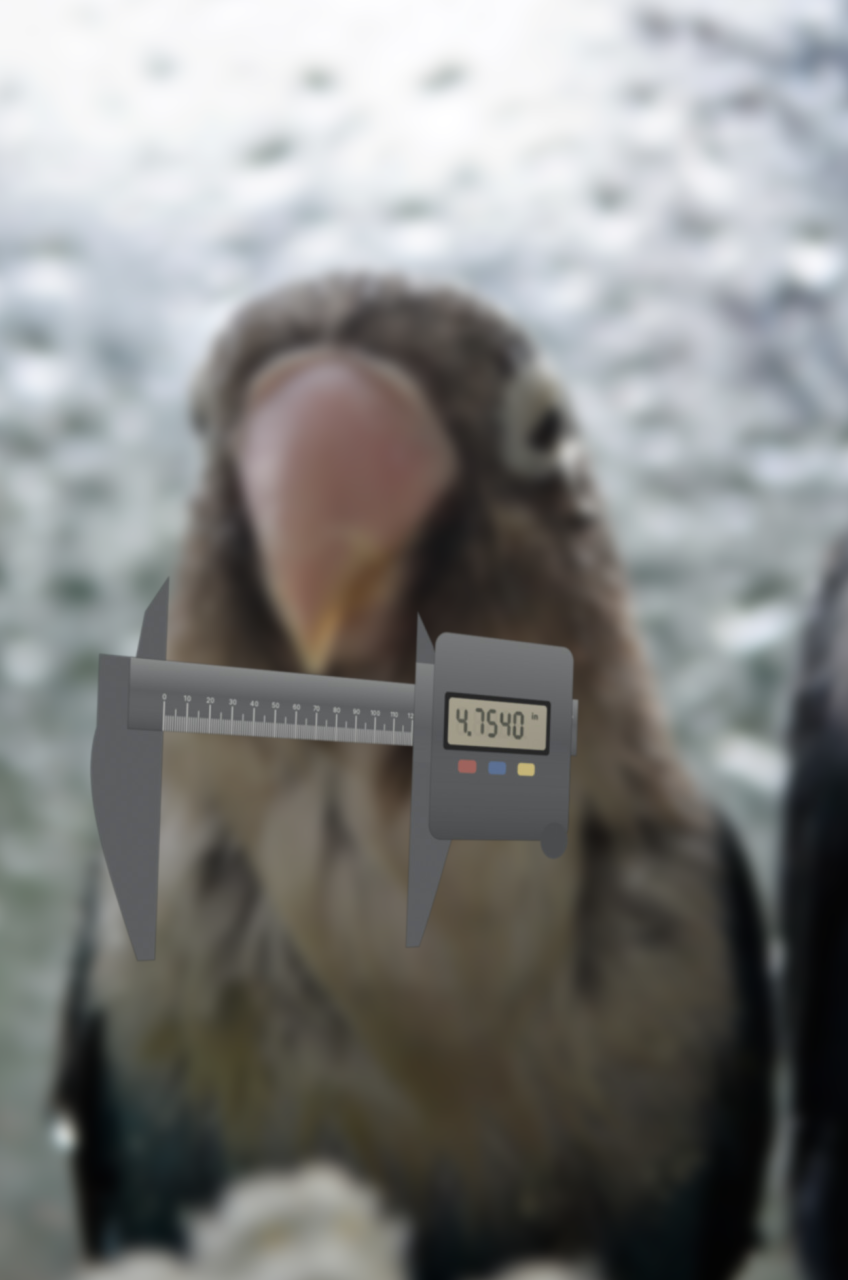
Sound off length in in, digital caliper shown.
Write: 4.7540 in
